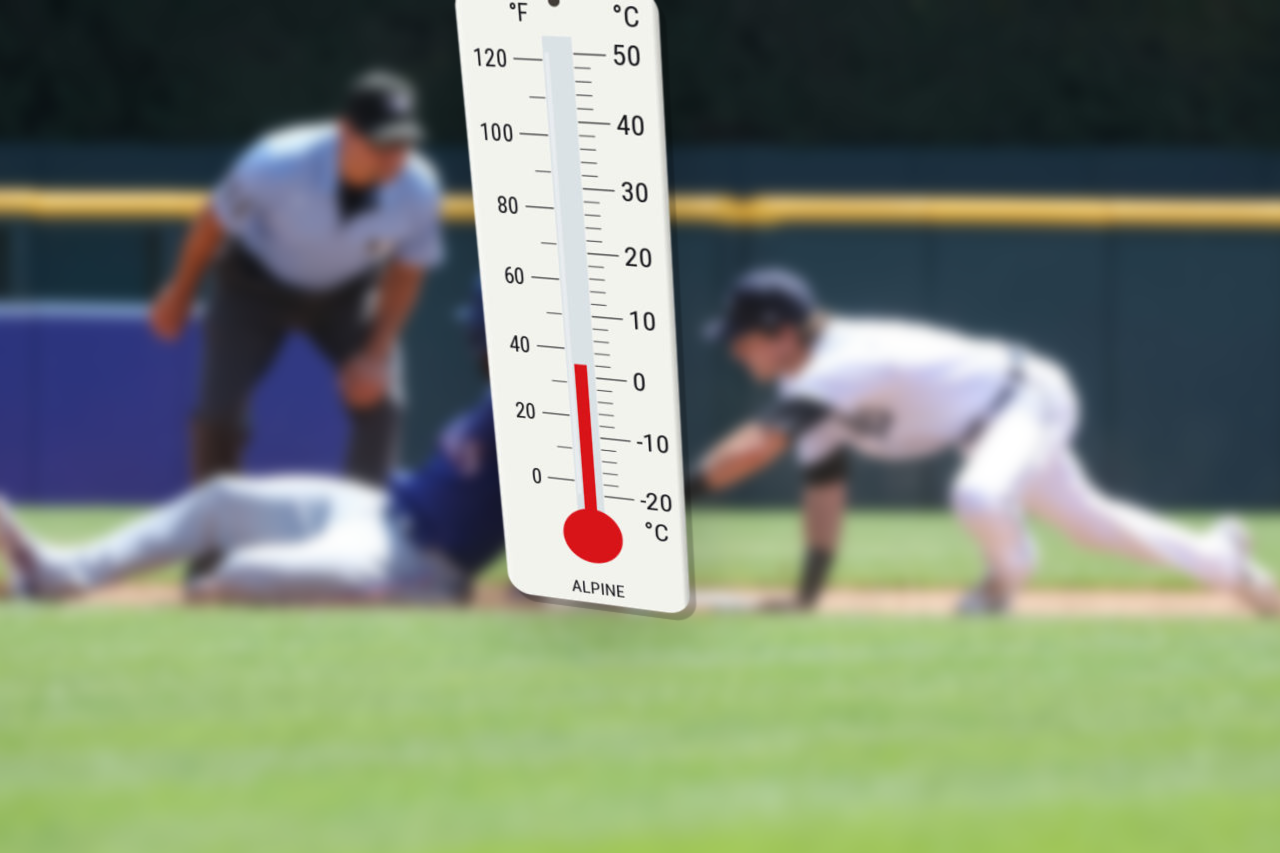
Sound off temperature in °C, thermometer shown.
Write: 2 °C
